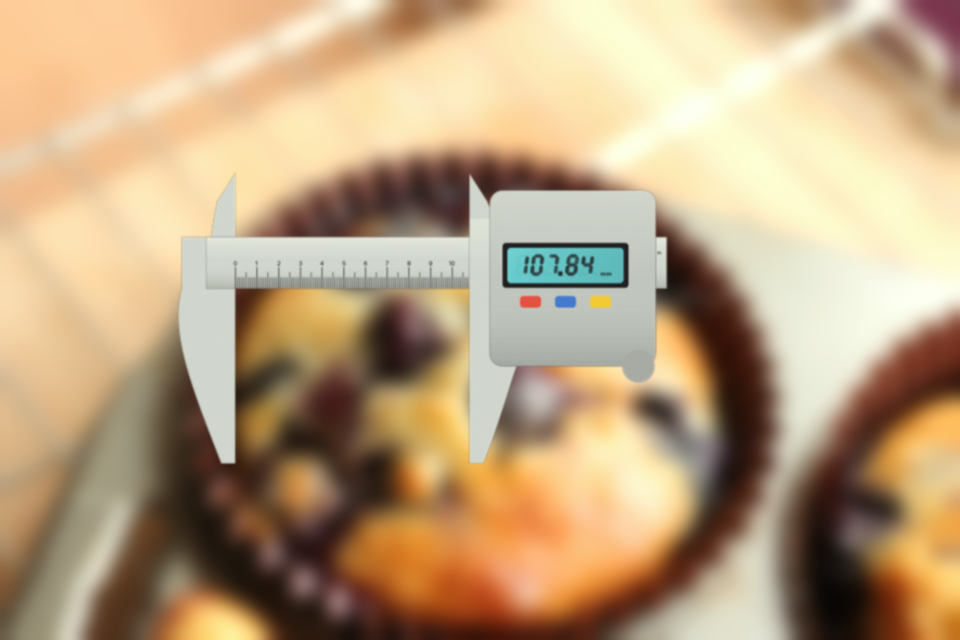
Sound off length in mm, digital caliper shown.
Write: 107.84 mm
